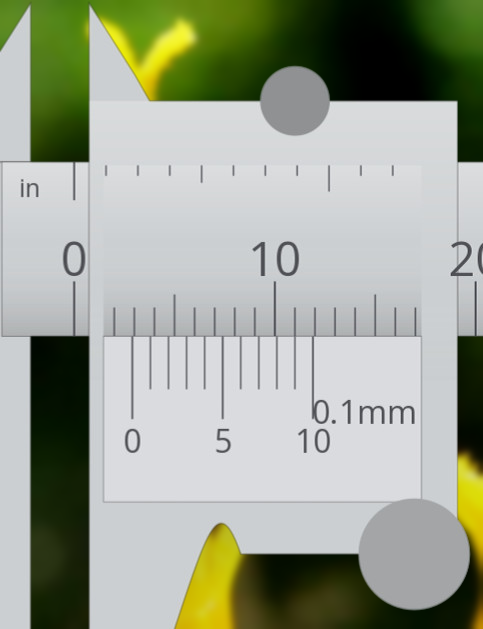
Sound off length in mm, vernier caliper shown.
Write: 2.9 mm
